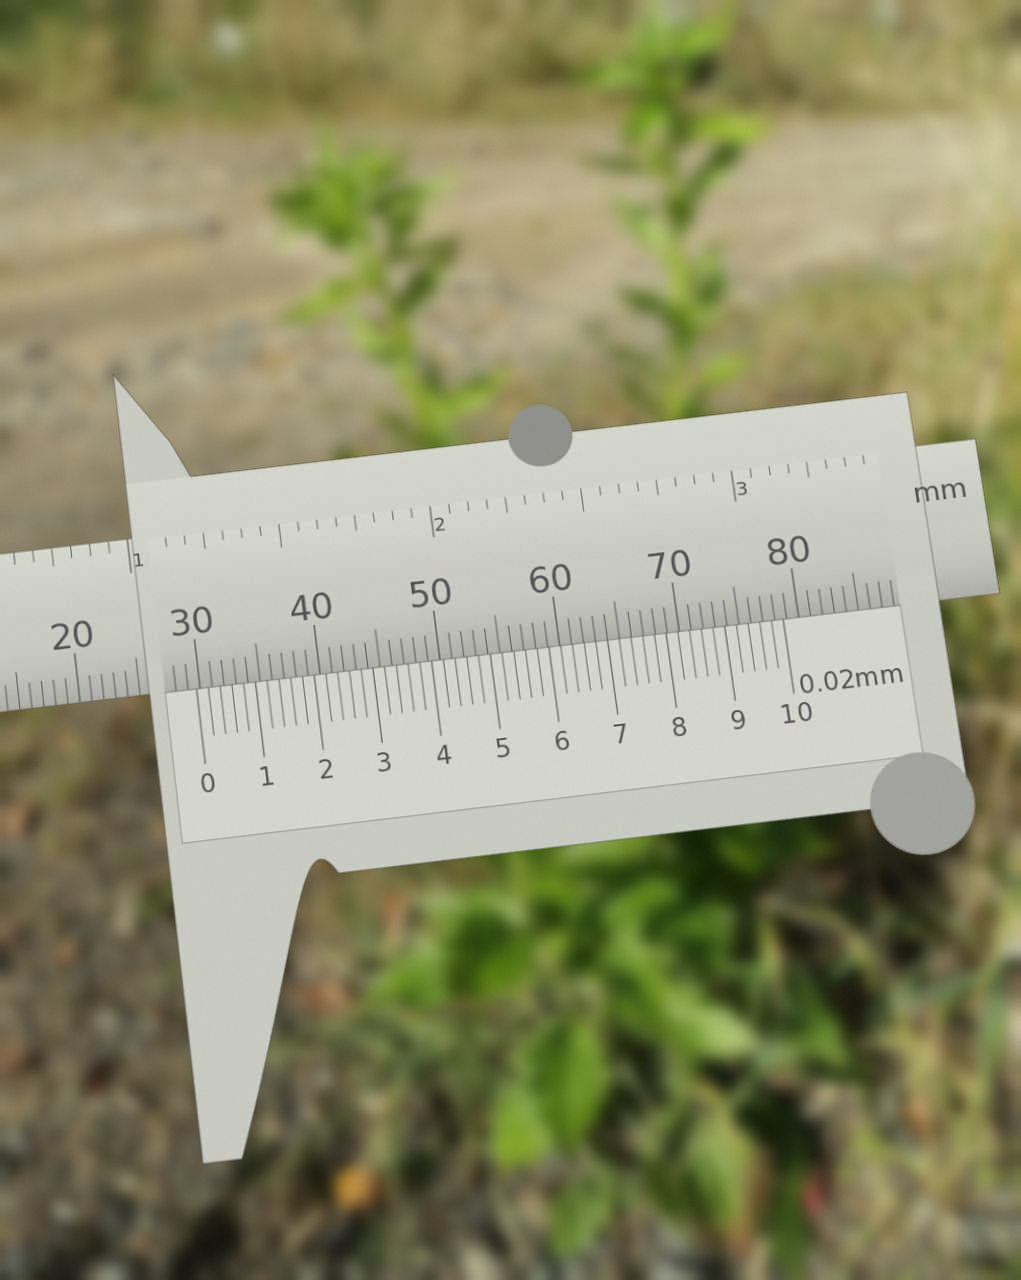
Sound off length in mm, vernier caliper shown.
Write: 29.7 mm
